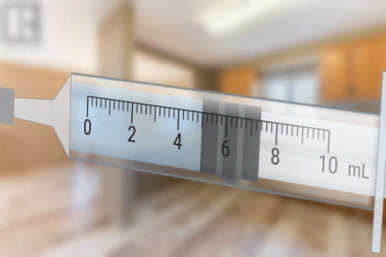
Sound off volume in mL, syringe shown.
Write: 5 mL
